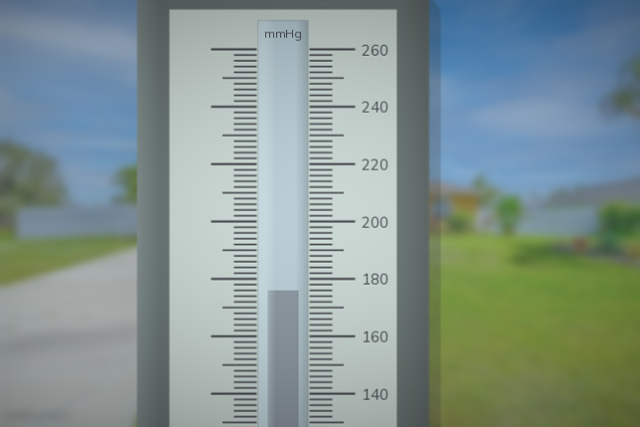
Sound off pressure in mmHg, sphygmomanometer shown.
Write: 176 mmHg
